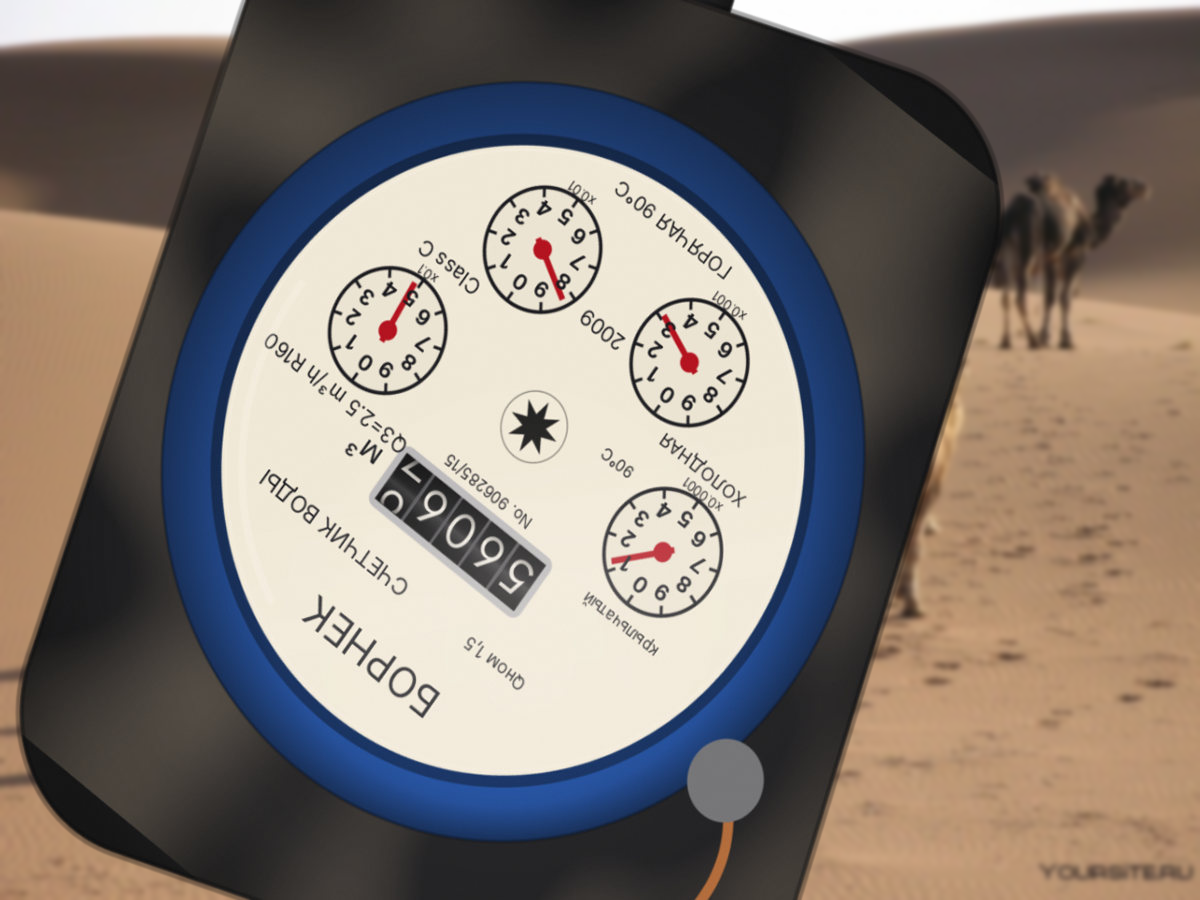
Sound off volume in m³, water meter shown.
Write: 56066.4831 m³
